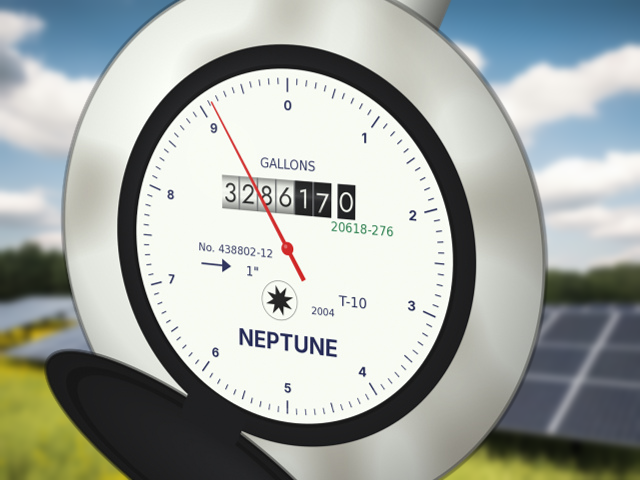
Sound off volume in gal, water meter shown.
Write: 3286169.1 gal
